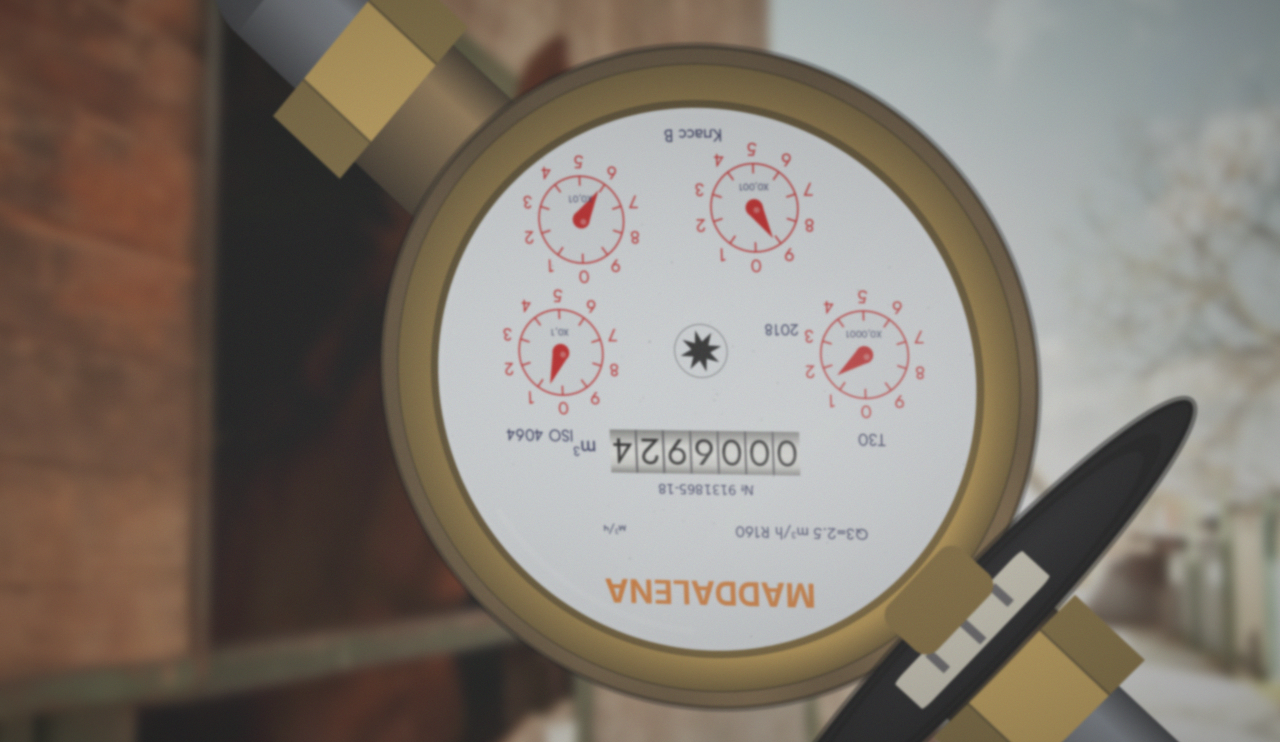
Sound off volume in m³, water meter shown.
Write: 6924.0591 m³
